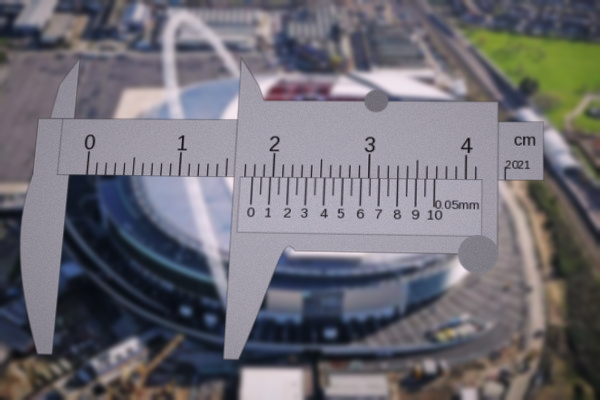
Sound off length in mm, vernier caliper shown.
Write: 17.8 mm
